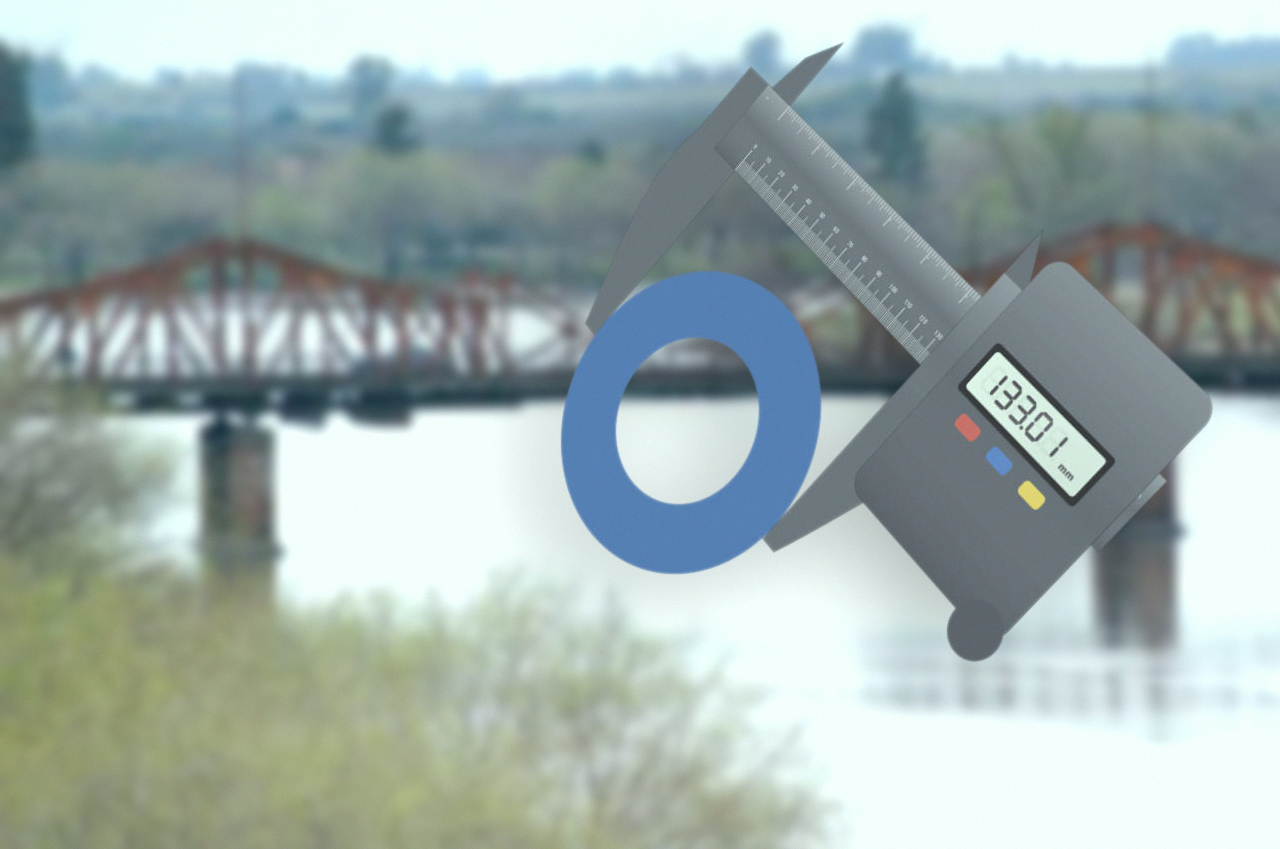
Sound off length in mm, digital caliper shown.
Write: 133.01 mm
